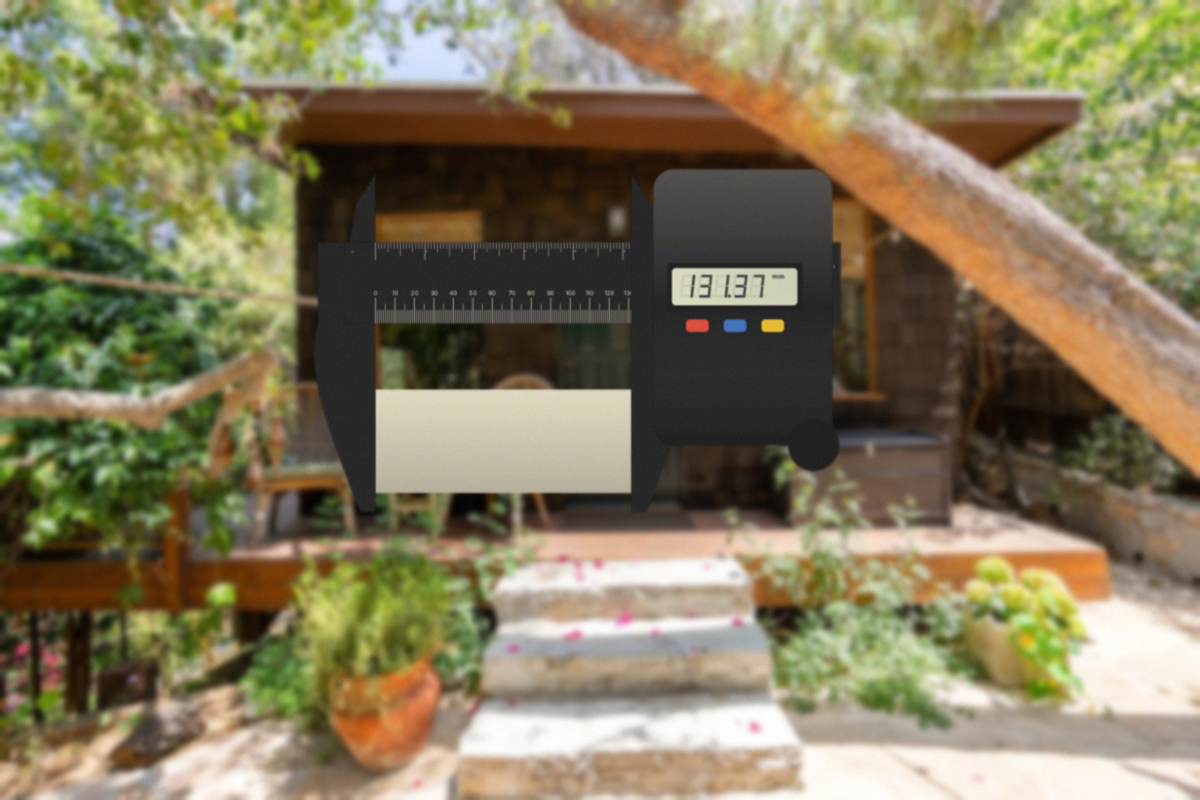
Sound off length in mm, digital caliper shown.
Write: 131.37 mm
